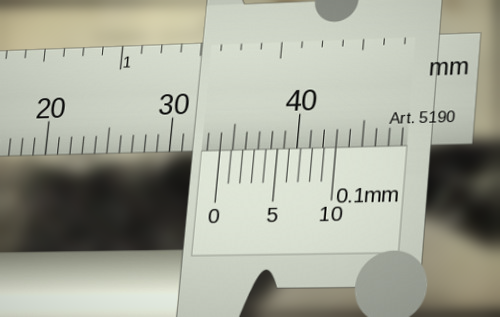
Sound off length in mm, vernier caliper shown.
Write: 34.0 mm
